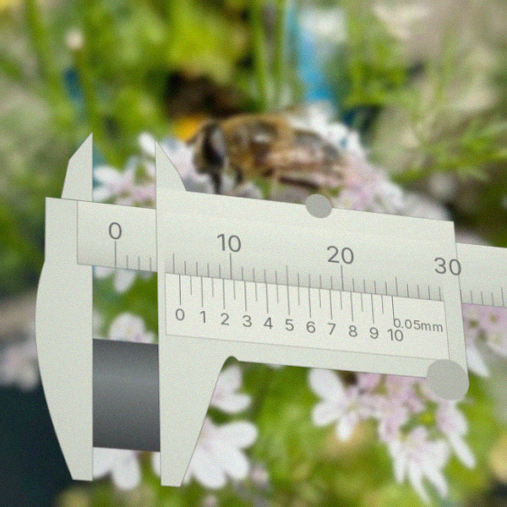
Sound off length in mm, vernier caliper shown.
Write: 5.5 mm
